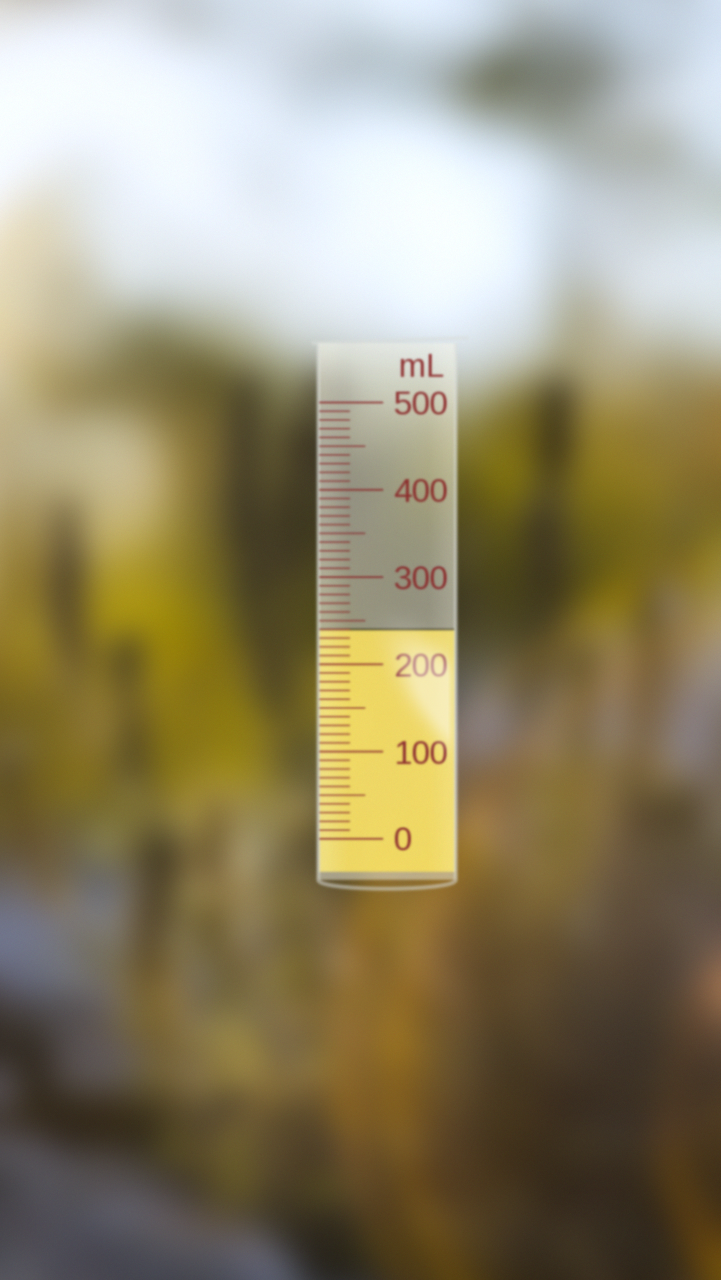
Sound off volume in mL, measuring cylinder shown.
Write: 240 mL
